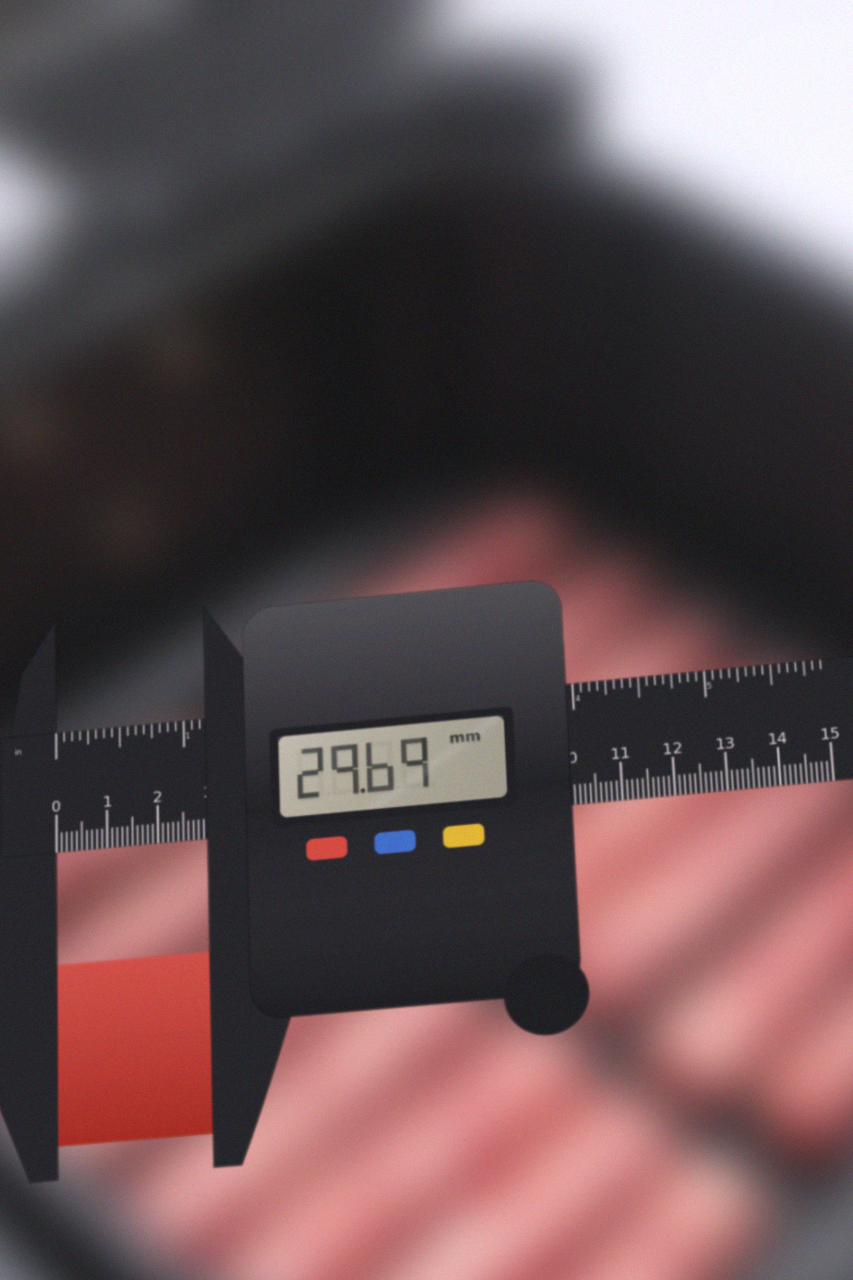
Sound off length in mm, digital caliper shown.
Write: 29.69 mm
